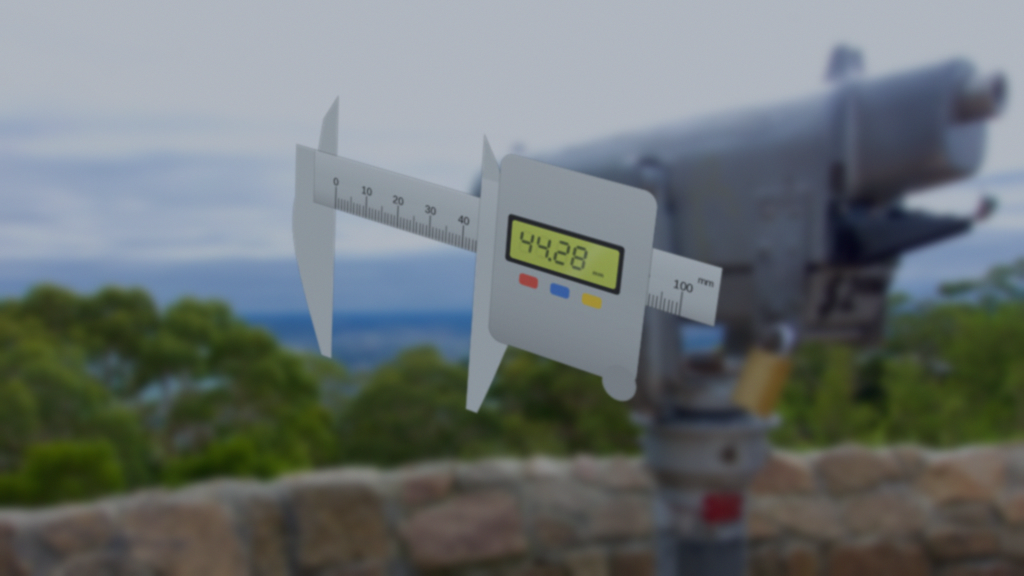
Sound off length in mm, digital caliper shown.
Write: 44.28 mm
